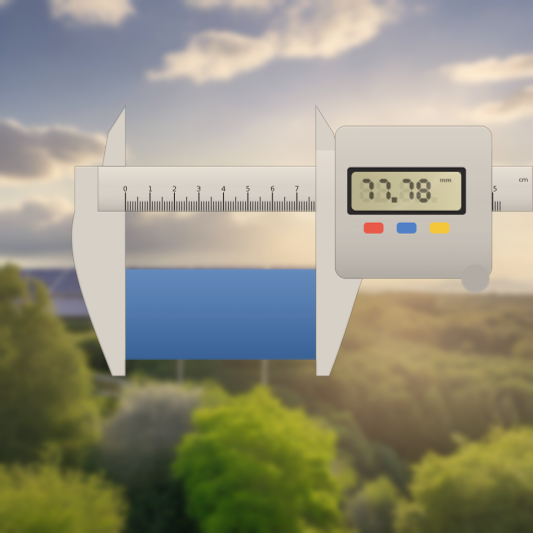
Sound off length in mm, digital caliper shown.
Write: 77.78 mm
